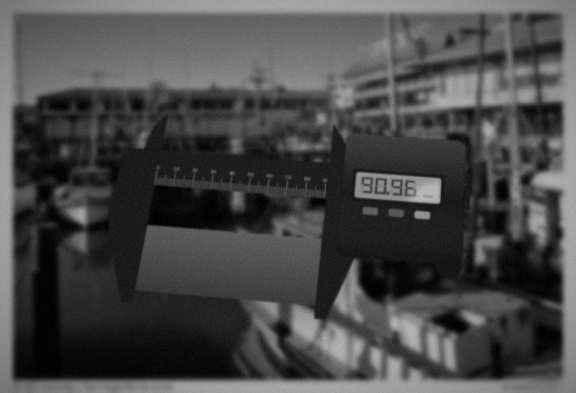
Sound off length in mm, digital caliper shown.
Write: 90.96 mm
